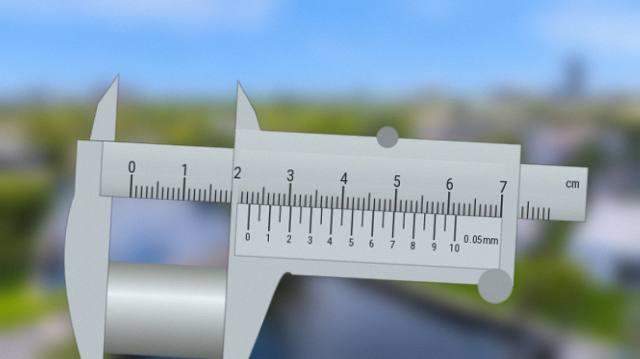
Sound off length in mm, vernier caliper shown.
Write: 22.5 mm
